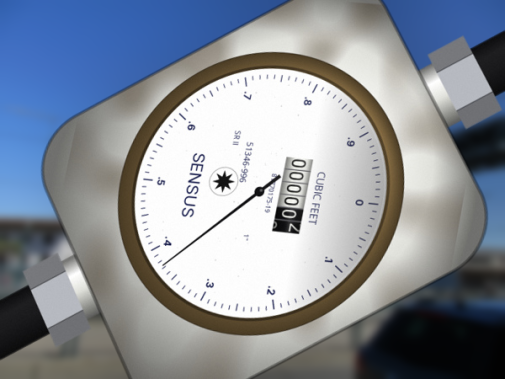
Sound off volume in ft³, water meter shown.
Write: 2.37 ft³
